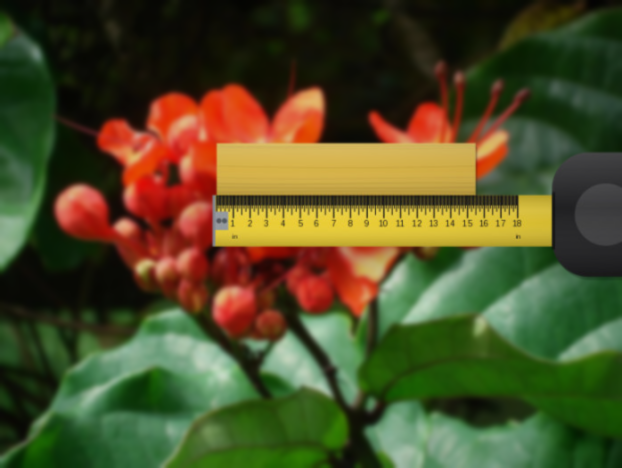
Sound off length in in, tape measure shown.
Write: 15.5 in
